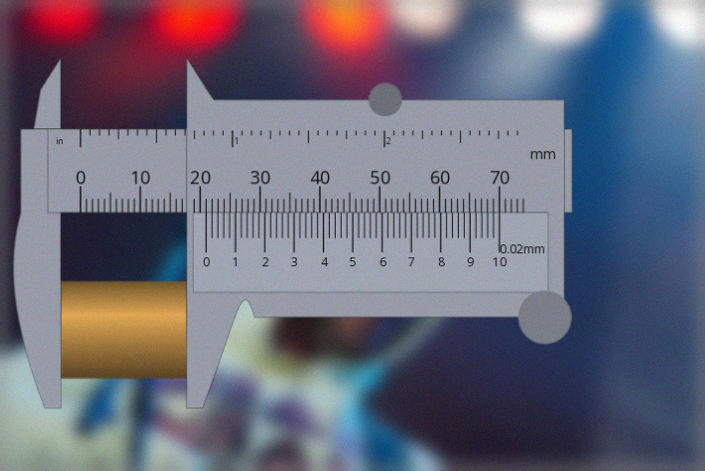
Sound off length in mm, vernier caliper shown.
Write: 21.0 mm
